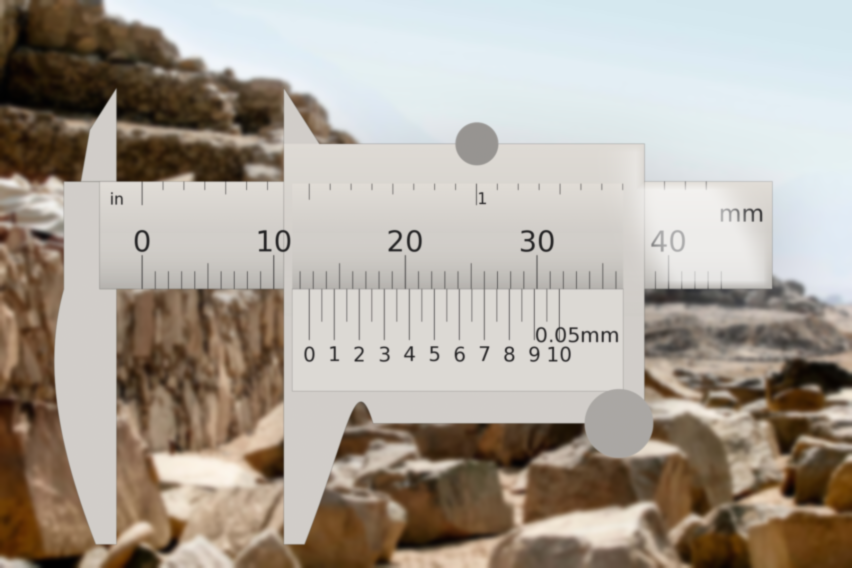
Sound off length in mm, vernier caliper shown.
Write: 12.7 mm
